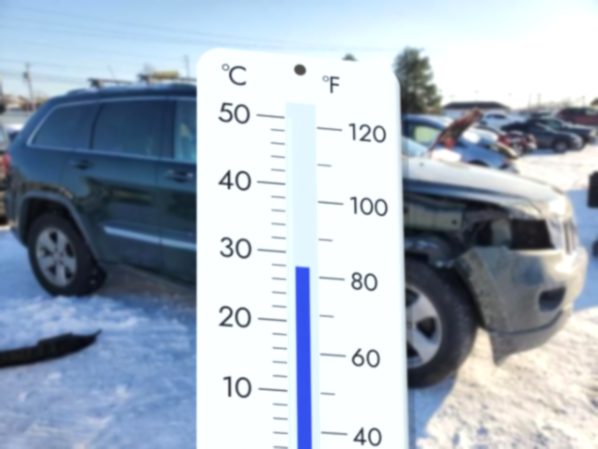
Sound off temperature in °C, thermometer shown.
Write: 28 °C
